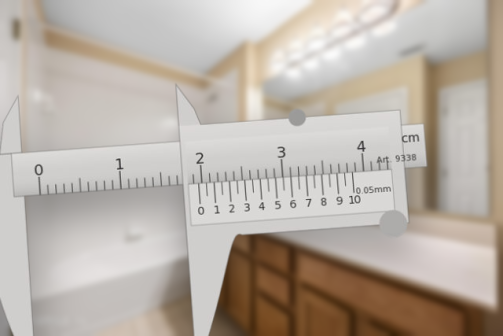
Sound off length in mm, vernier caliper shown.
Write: 19.6 mm
